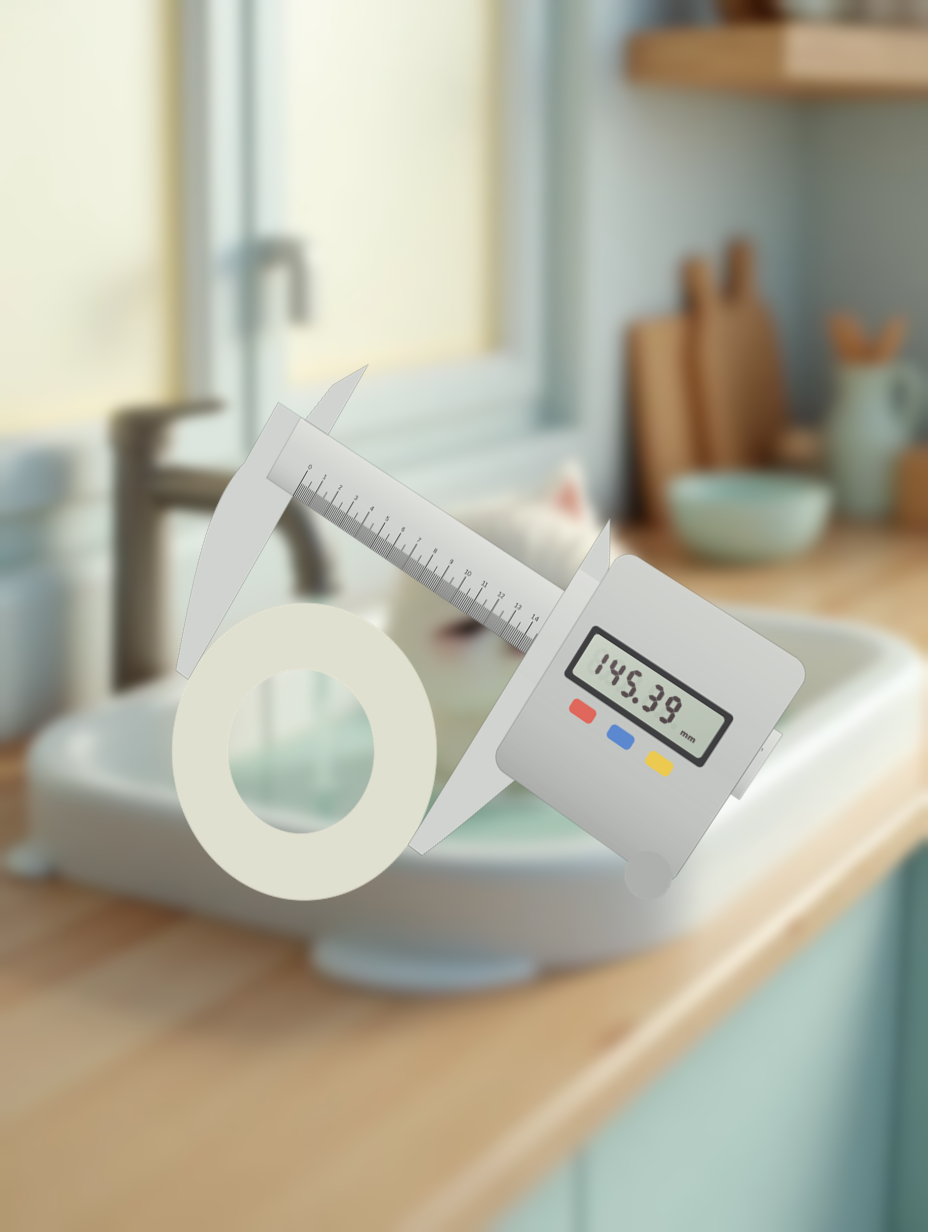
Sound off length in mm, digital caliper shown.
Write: 145.39 mm
